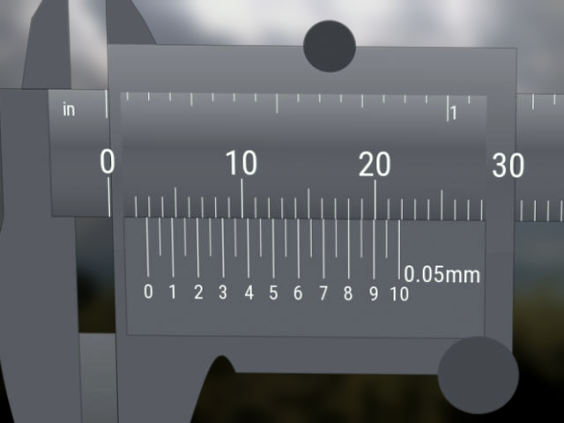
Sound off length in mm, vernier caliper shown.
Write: 2.8 mm
